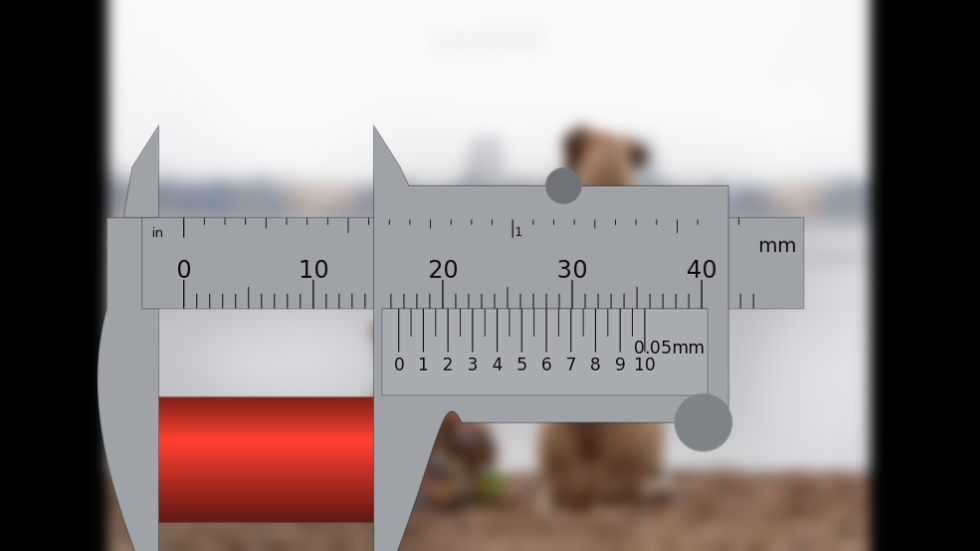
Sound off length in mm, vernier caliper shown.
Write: 16.6 mm
